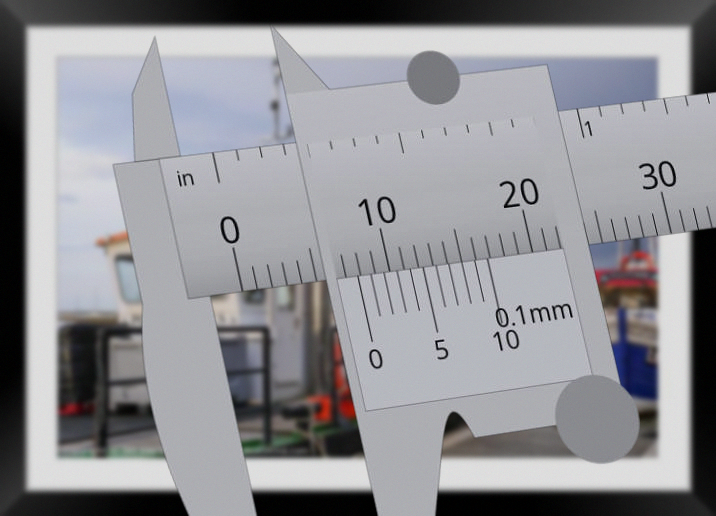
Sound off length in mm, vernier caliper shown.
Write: 7.8 mm
